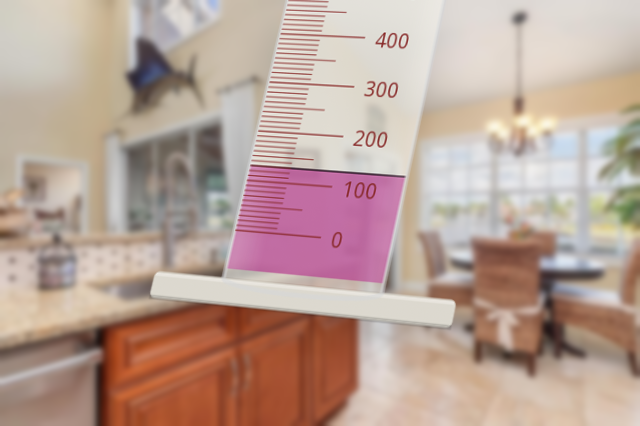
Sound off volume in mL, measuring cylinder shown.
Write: 130 mL
